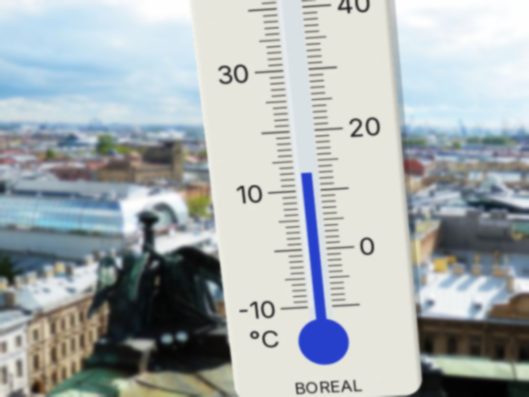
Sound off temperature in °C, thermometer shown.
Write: 13 °C
